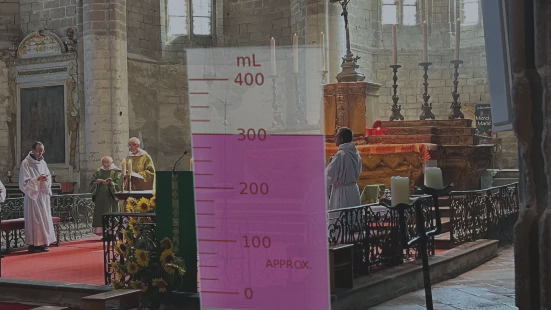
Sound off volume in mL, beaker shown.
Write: 300 mL
